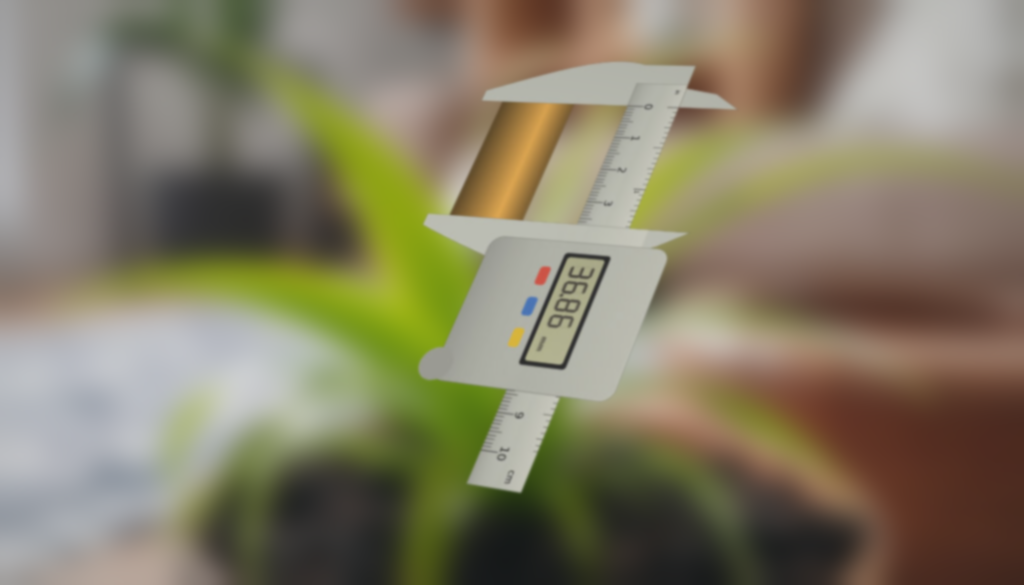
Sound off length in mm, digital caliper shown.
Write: 36.86 mm
